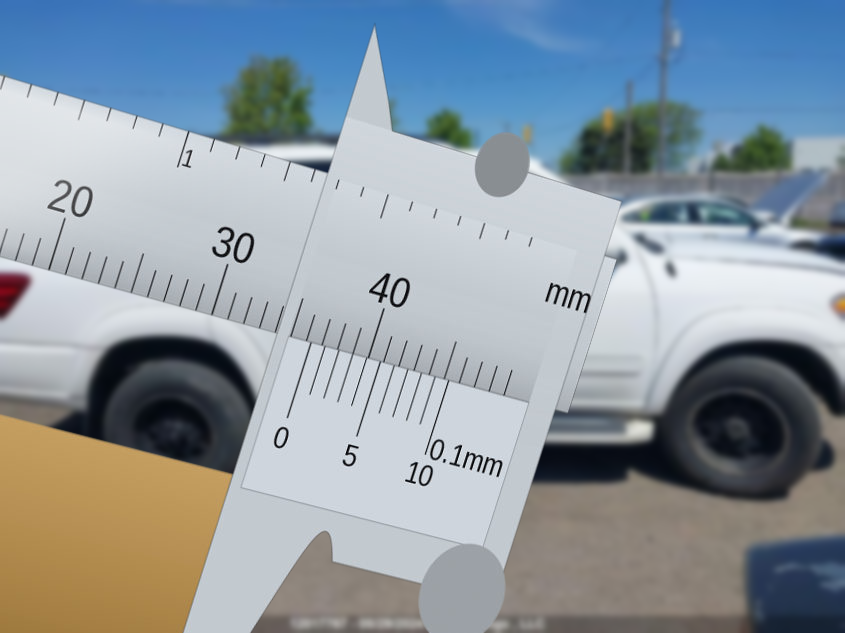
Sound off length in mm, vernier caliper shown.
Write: 36.3 mm
